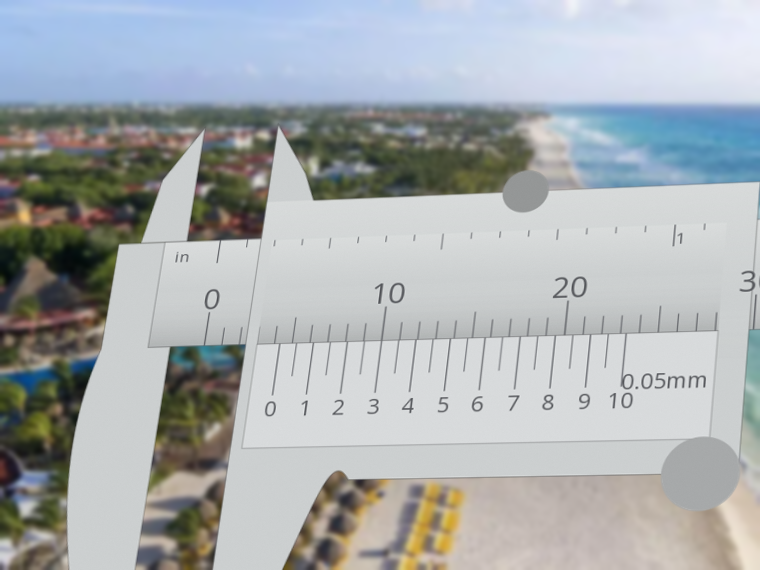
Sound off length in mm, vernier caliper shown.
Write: 4.3 mm
